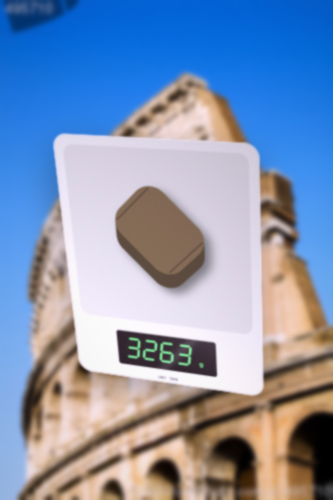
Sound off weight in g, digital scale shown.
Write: 3263 g
